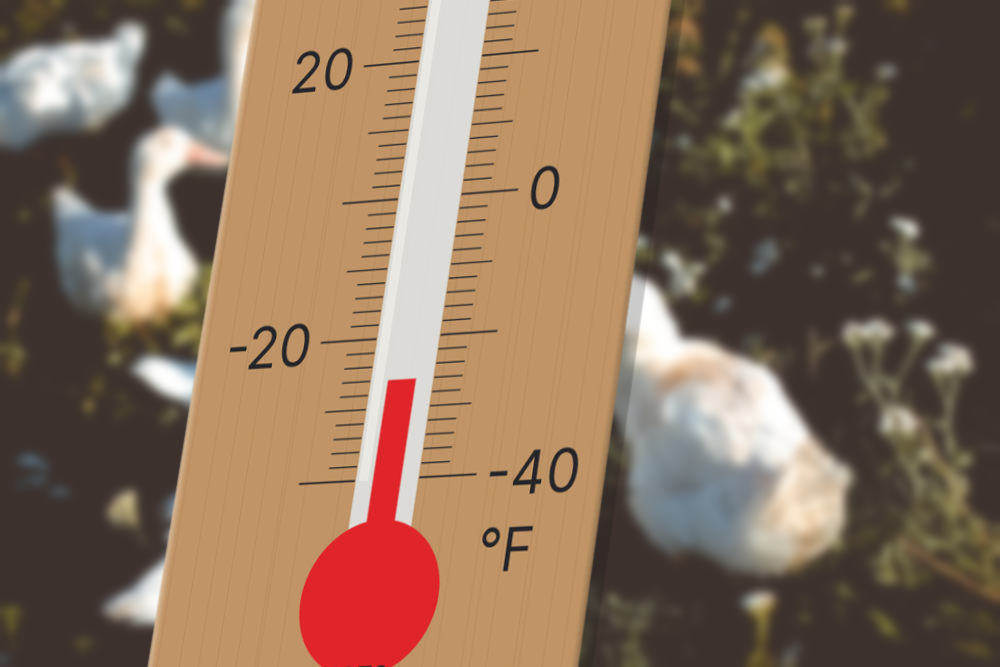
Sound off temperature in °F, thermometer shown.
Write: -26 °F
